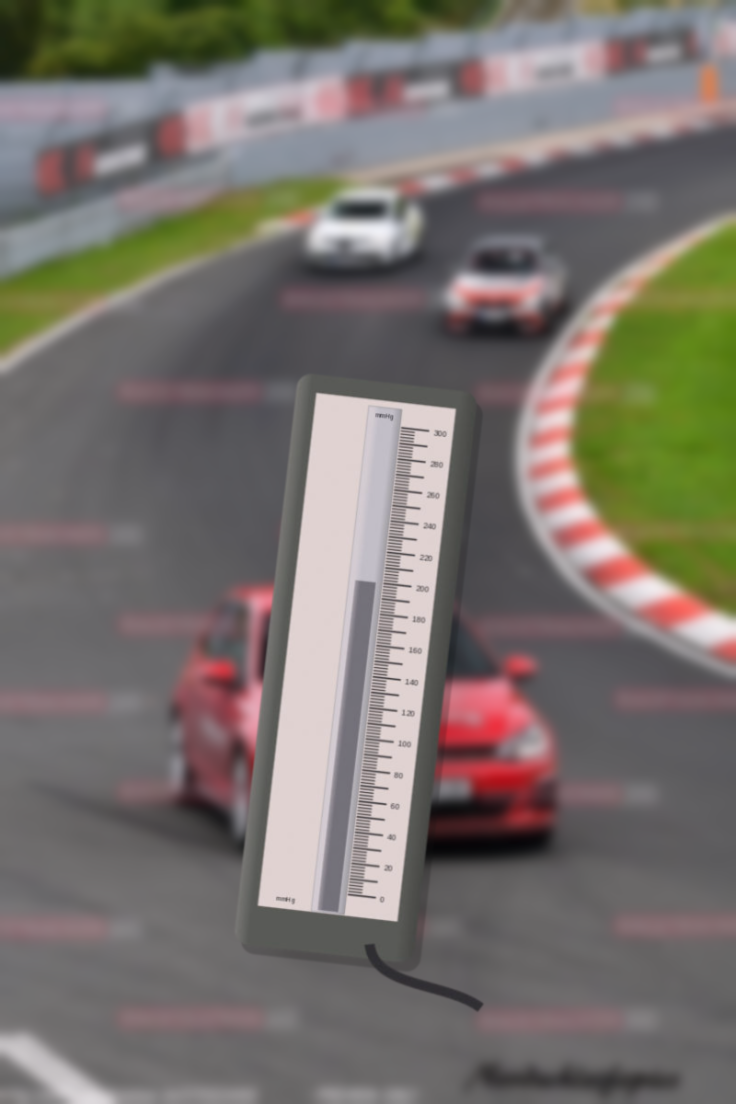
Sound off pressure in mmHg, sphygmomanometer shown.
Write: 200 mmHg
